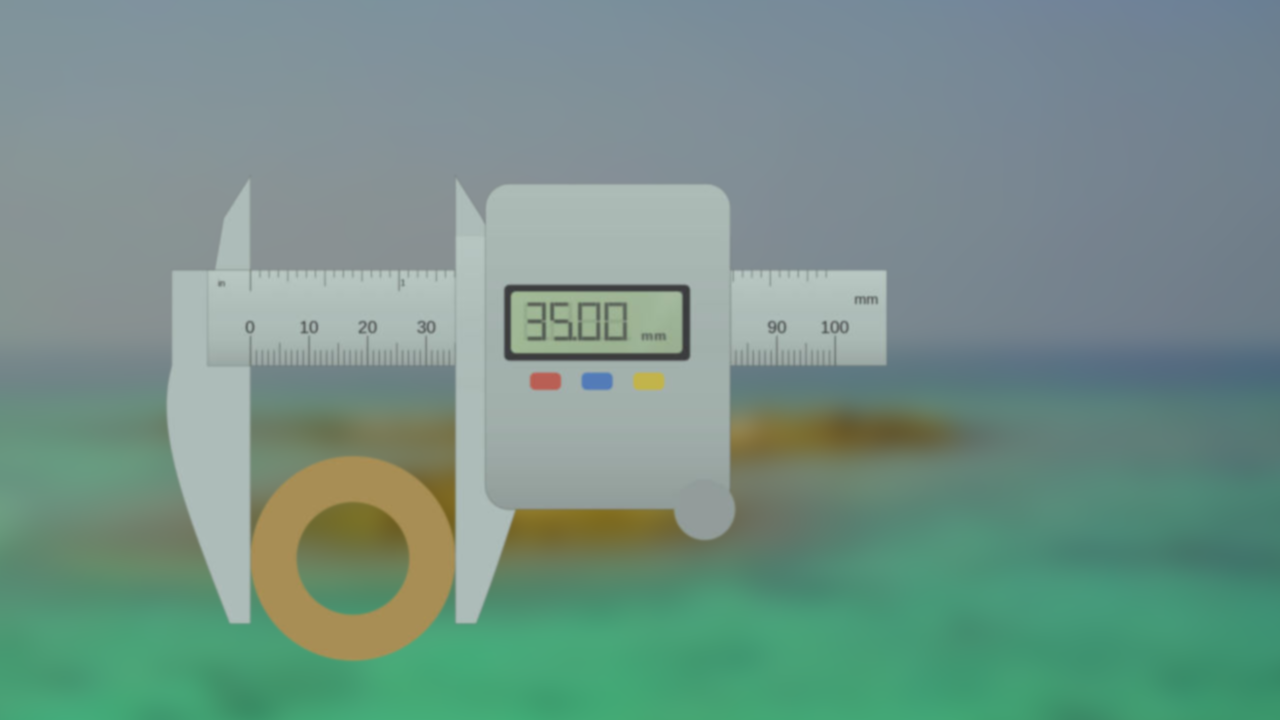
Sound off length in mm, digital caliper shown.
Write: 35.00 mm
